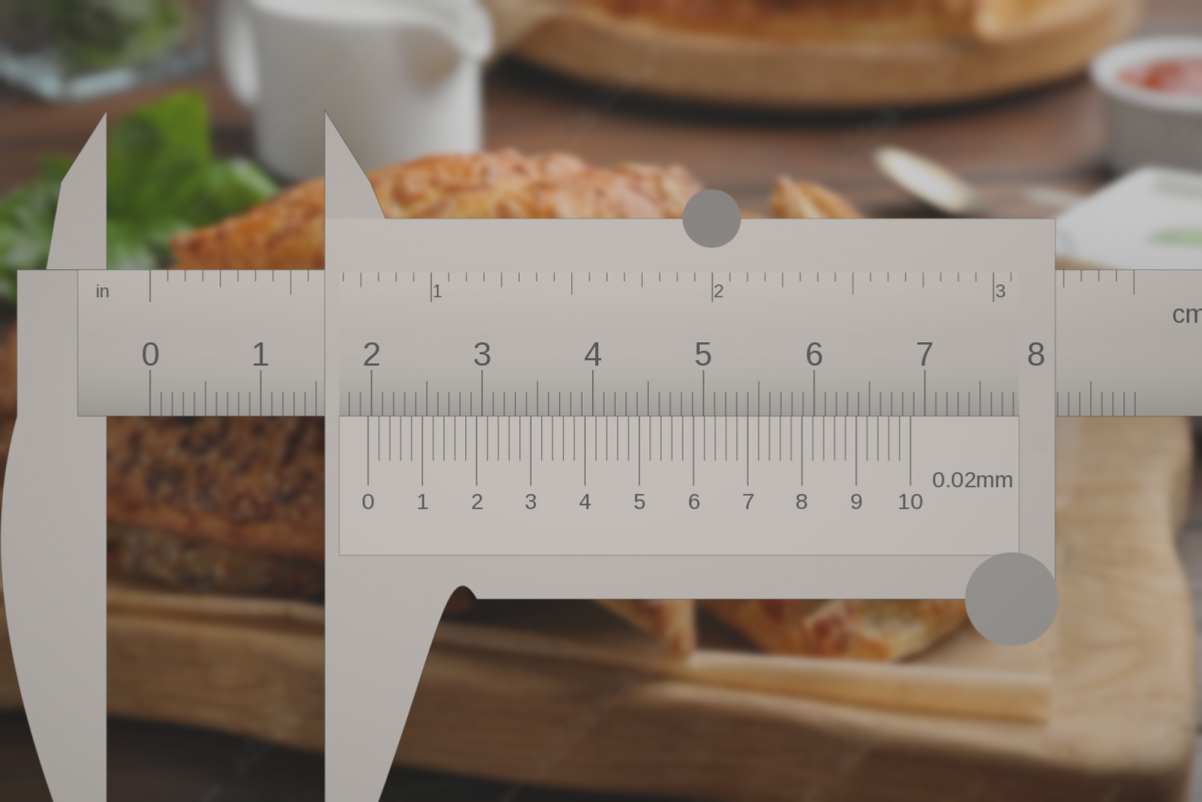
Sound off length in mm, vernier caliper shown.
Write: 19.7 mm
